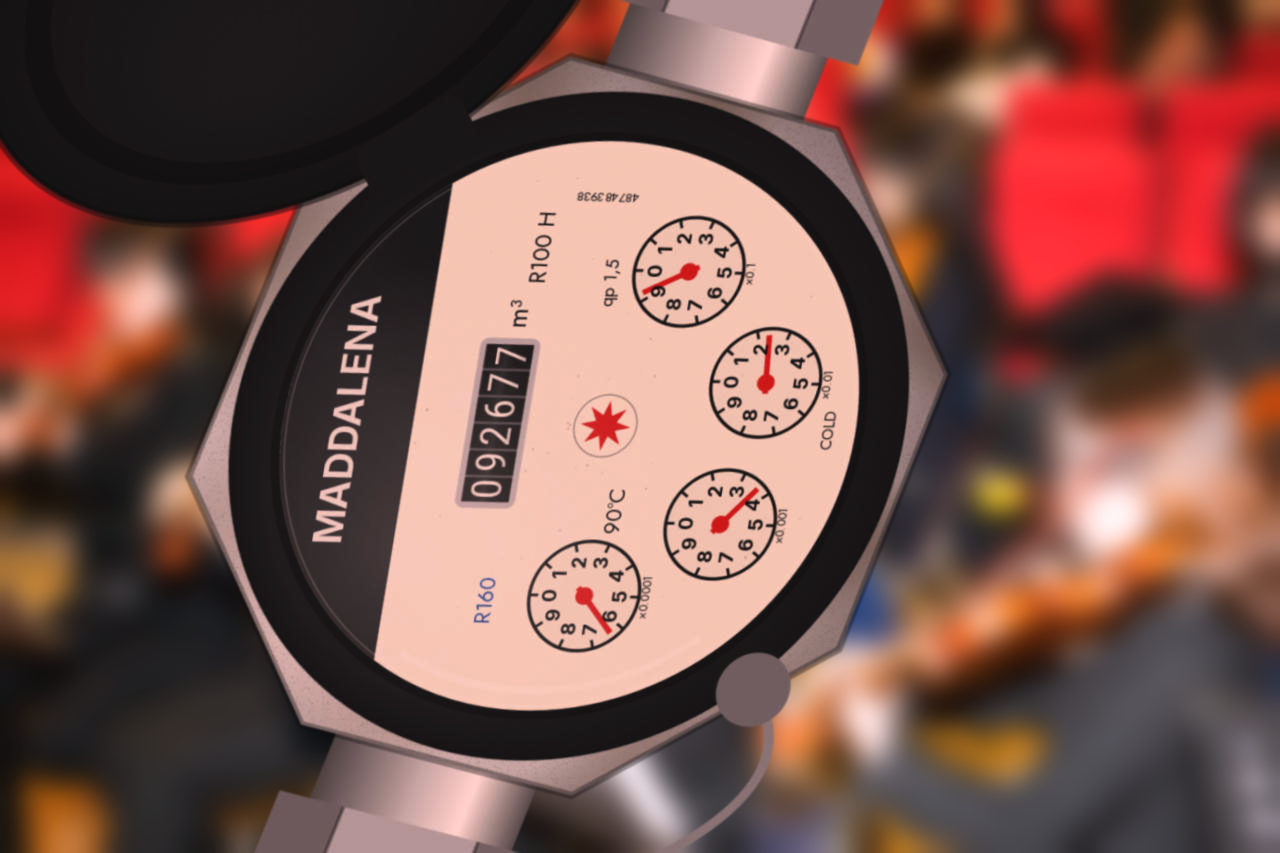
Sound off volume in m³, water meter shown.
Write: 92676.9236 m³
